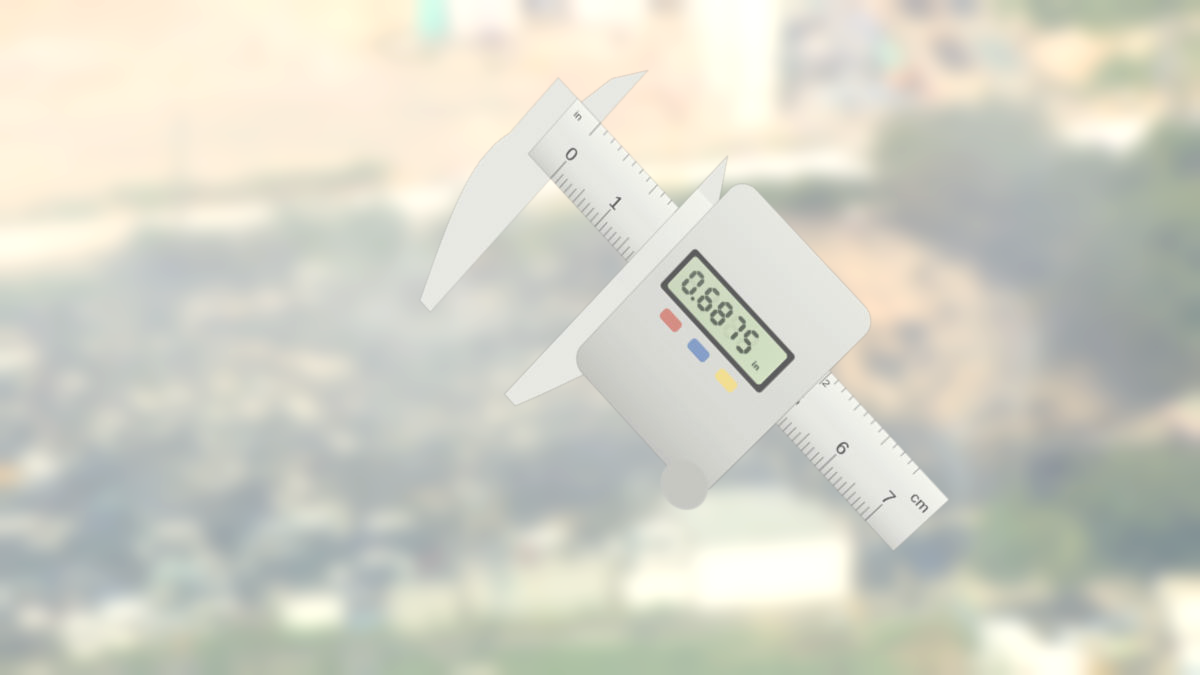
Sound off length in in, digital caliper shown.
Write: 0.6875 in
